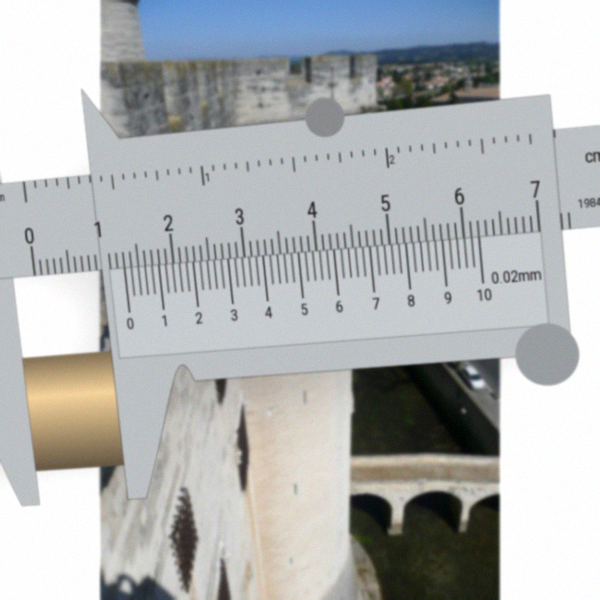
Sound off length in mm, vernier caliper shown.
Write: 13.0 mm
